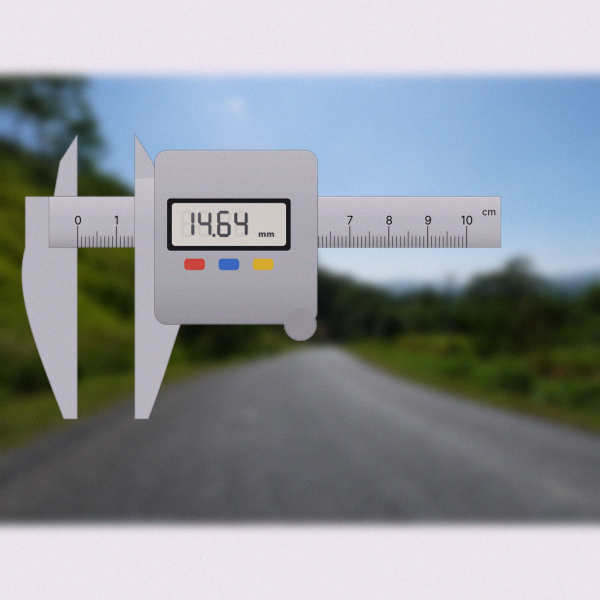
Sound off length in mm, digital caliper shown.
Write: 14.64 mm
